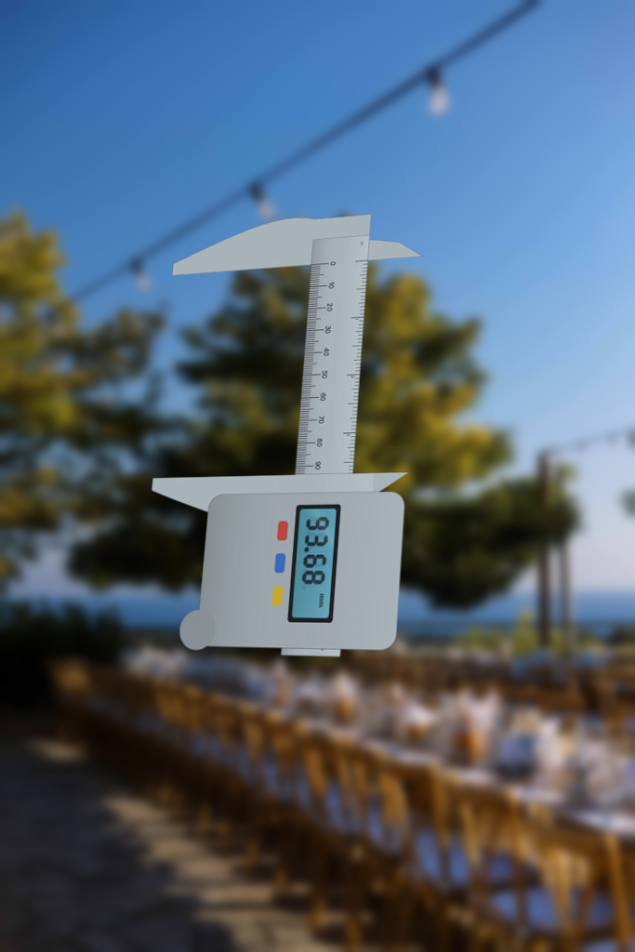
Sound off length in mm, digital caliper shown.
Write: 93.68 mm
